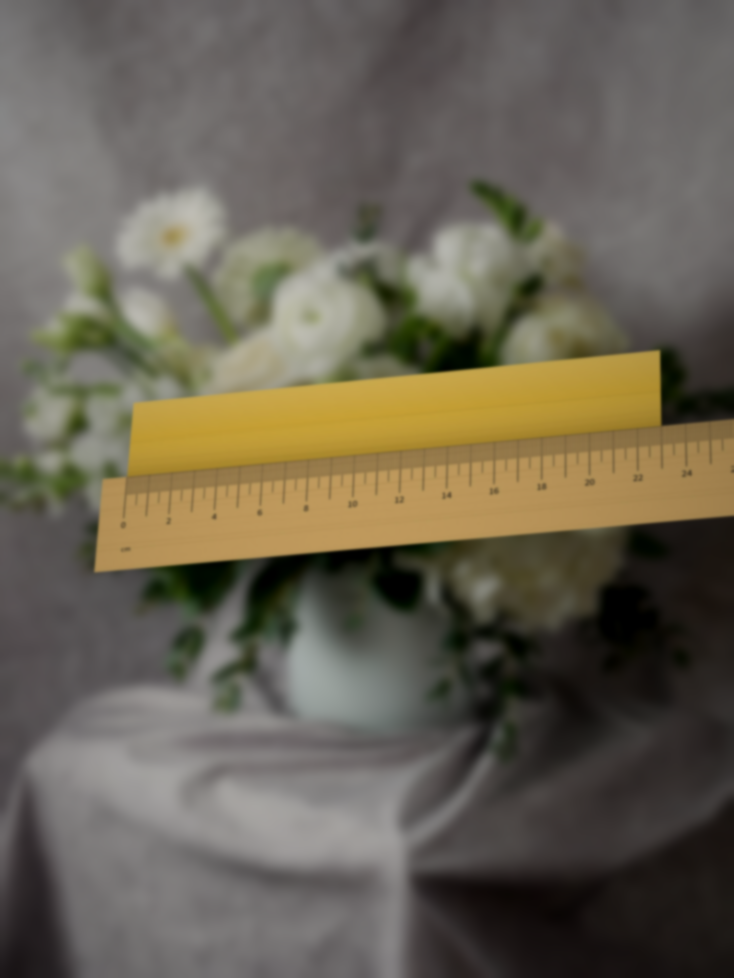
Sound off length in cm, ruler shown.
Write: 23 cm
